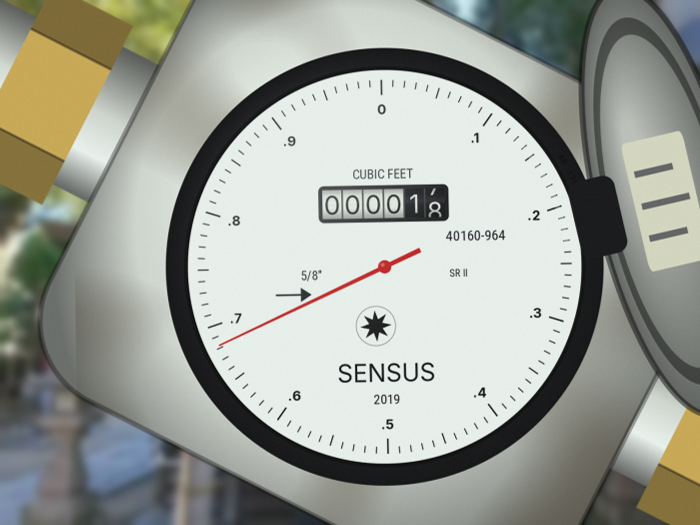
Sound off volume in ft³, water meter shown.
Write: 17.68 ft³
